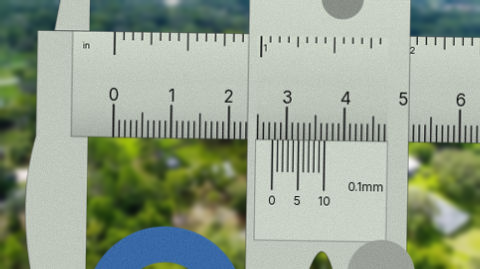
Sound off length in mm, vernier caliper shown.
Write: 27.6 mm
